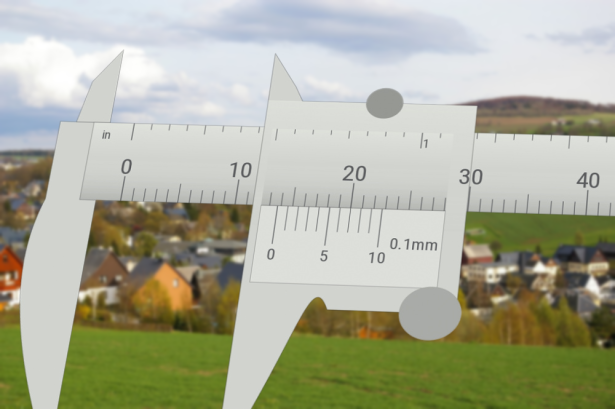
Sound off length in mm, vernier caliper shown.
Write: 13.7 mm
